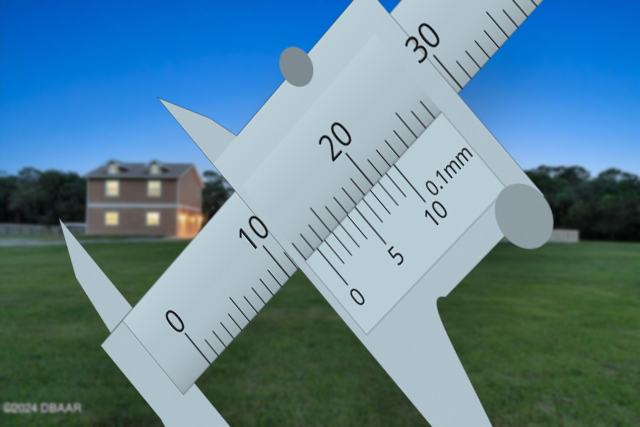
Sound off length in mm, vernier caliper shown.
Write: 13.3 mm
